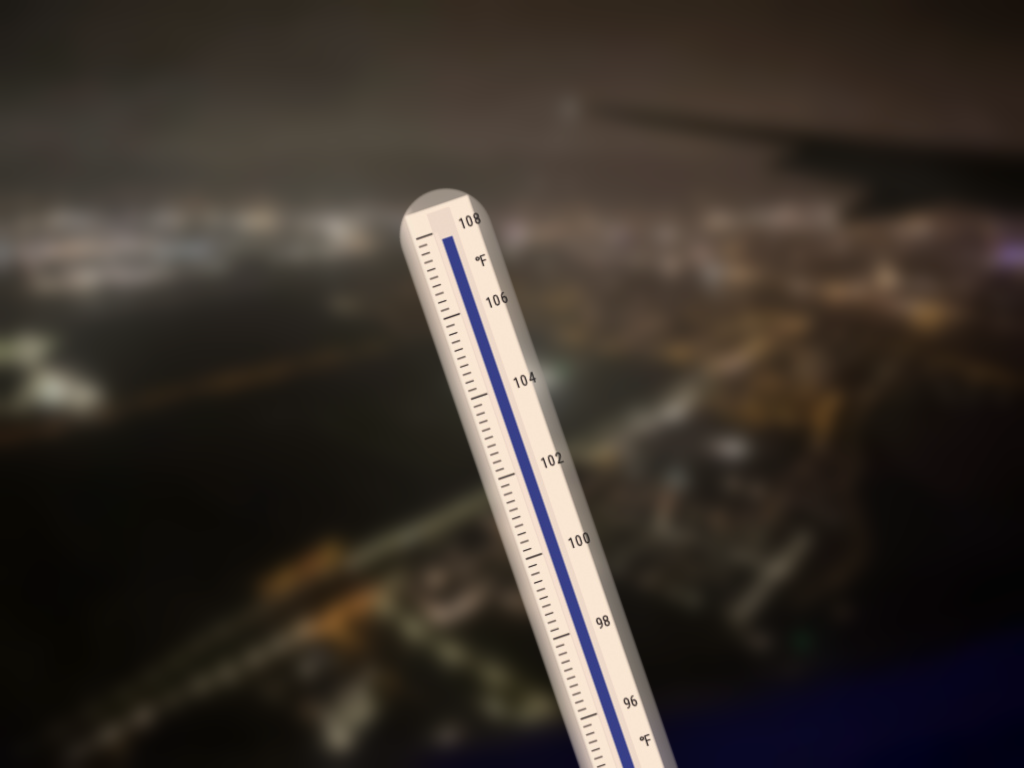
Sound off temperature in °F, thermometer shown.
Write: 107.8 °F
